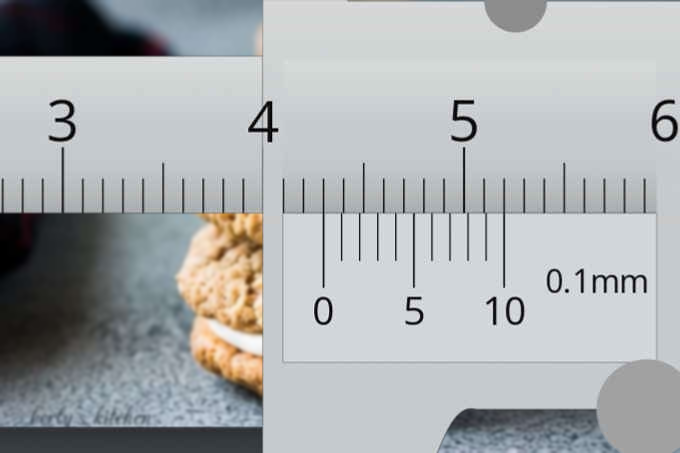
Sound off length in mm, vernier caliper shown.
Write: 43.0 mm
